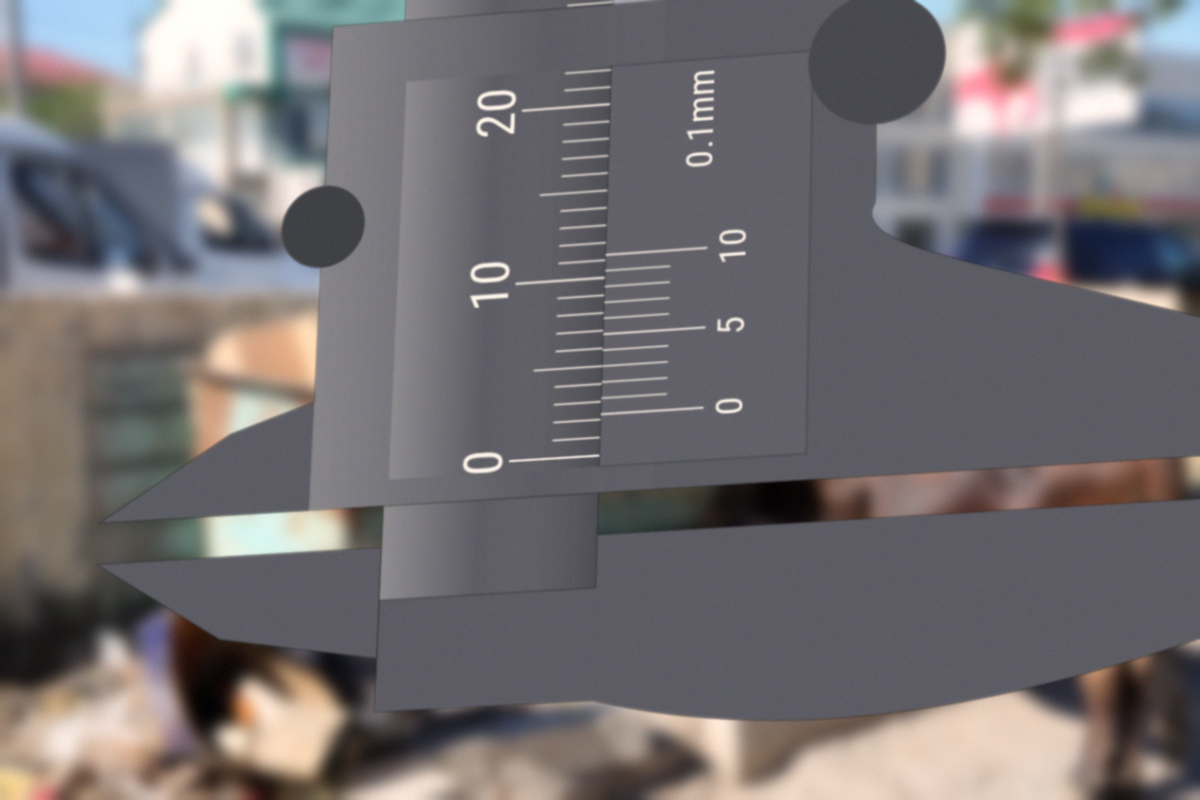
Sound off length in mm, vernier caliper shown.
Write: 2.3 mm
